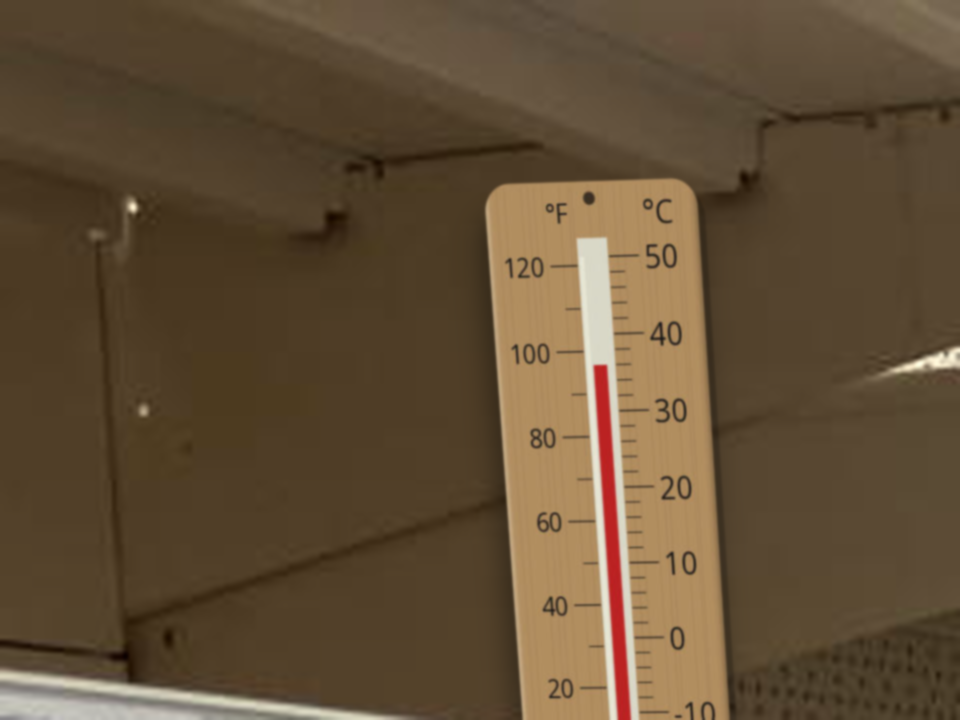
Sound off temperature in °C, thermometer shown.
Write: 36 °C
